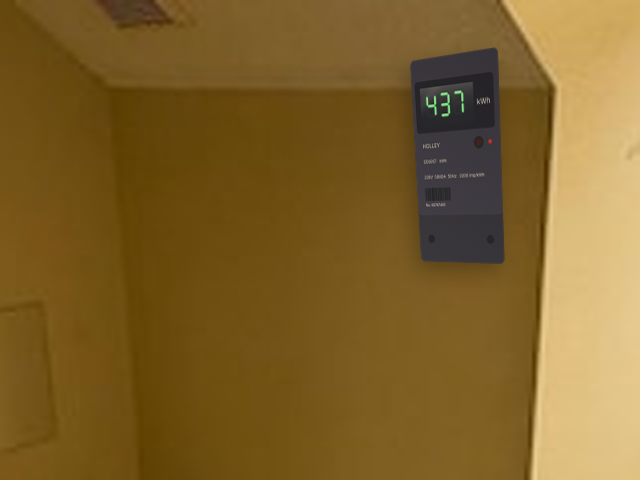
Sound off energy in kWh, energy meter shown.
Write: 437 kWh
